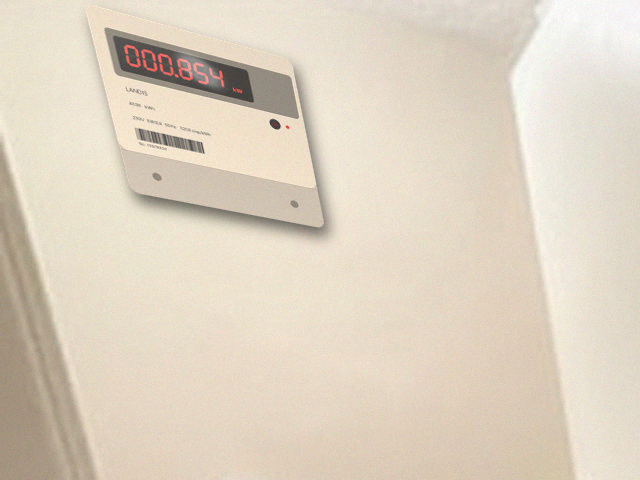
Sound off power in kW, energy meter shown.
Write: 0.854 kW
